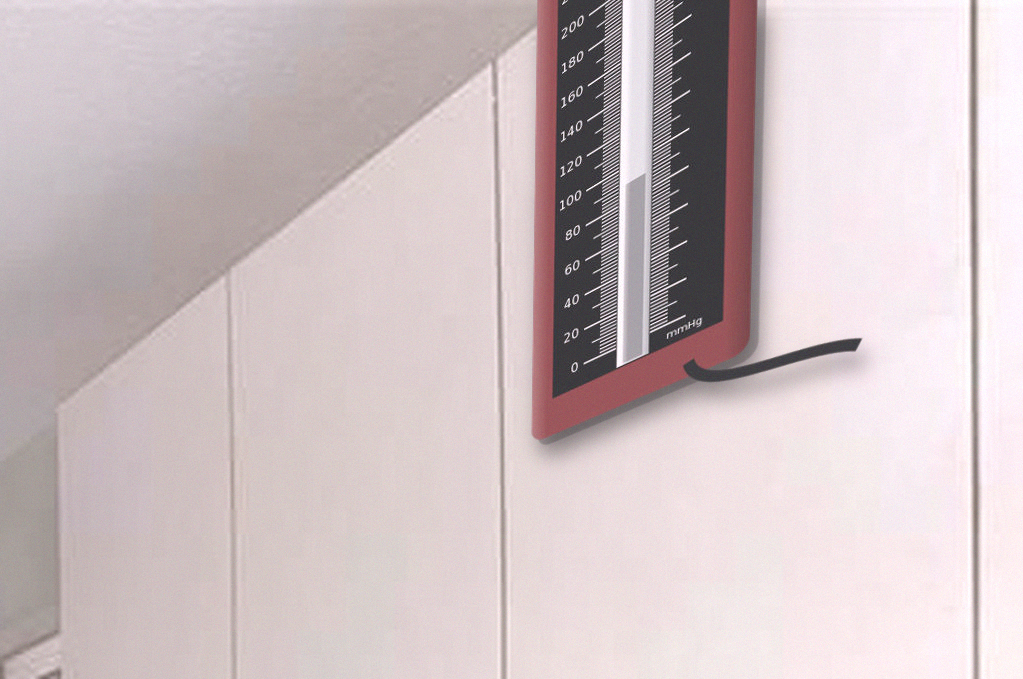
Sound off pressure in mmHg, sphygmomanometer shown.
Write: 90 mmHg
